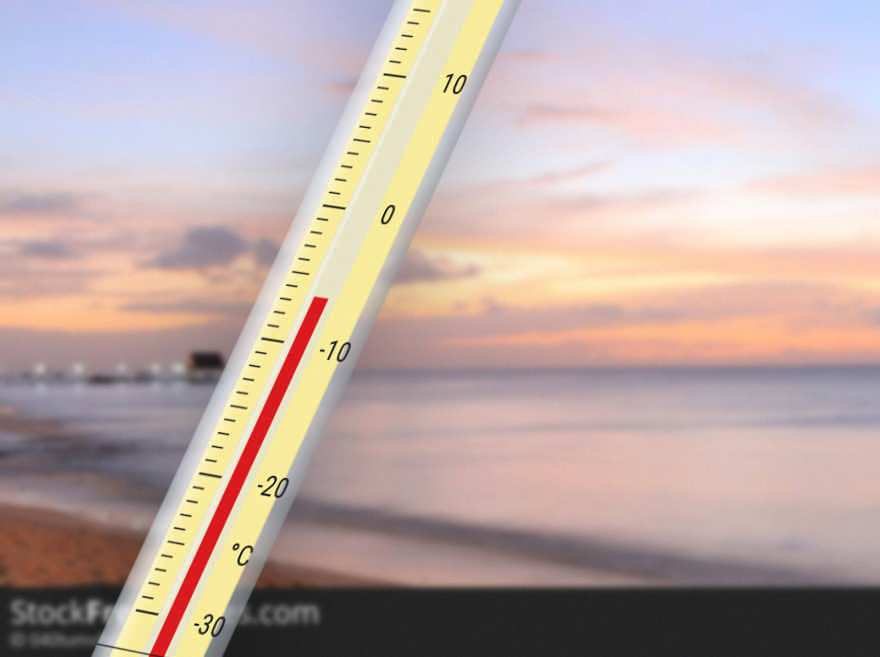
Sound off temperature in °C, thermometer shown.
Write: -6.5 °C
